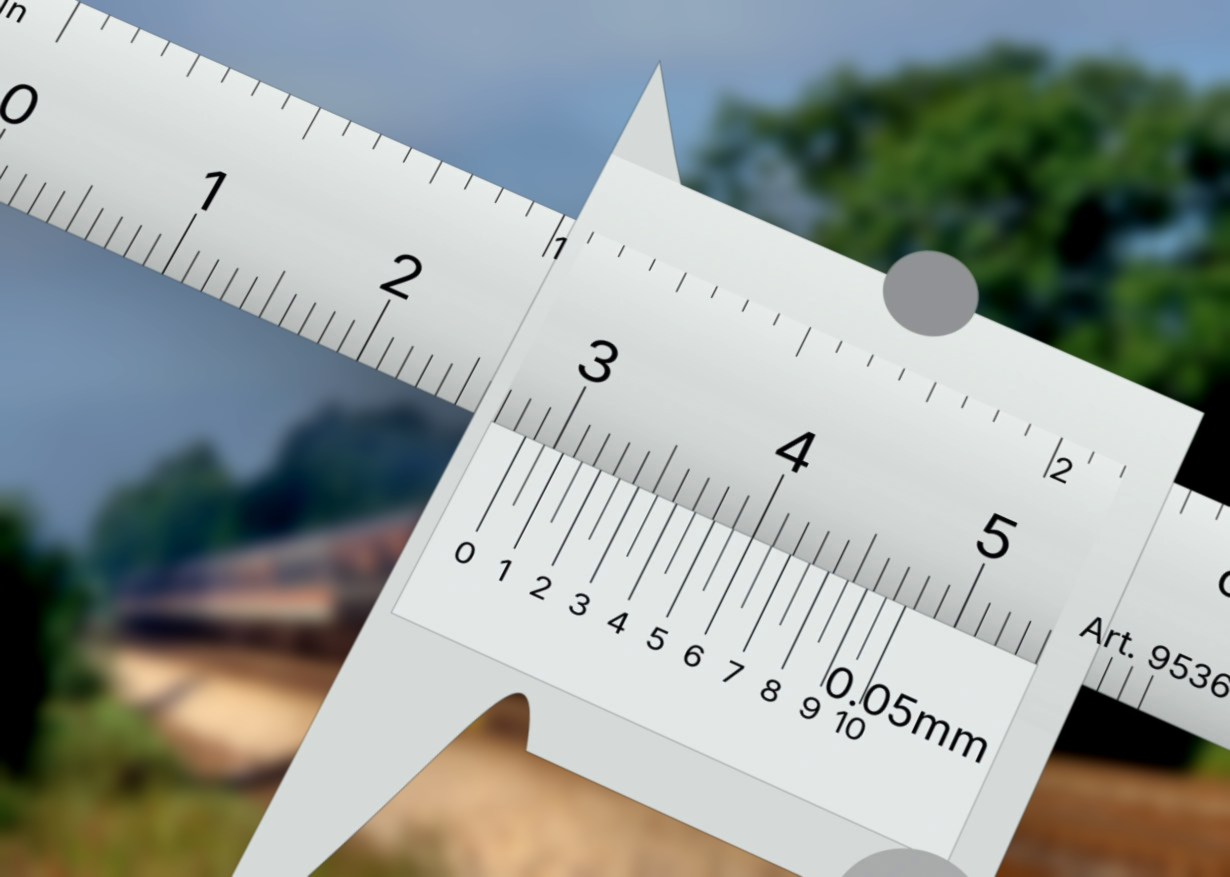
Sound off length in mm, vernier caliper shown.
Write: 28.6 mm
